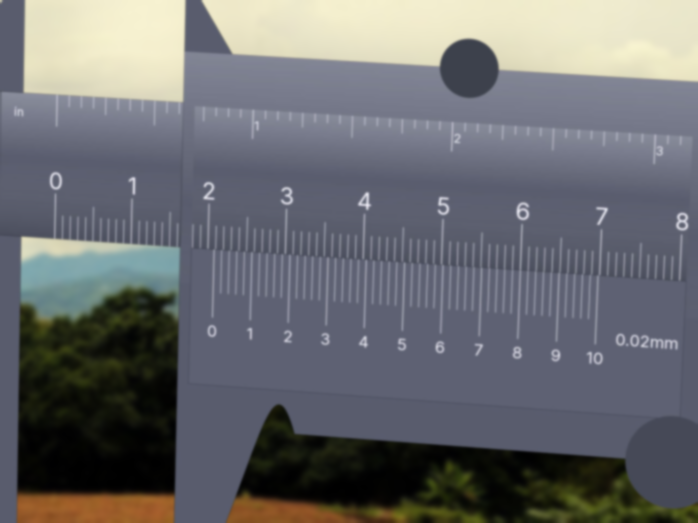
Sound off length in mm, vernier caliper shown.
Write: 20.8 mm
